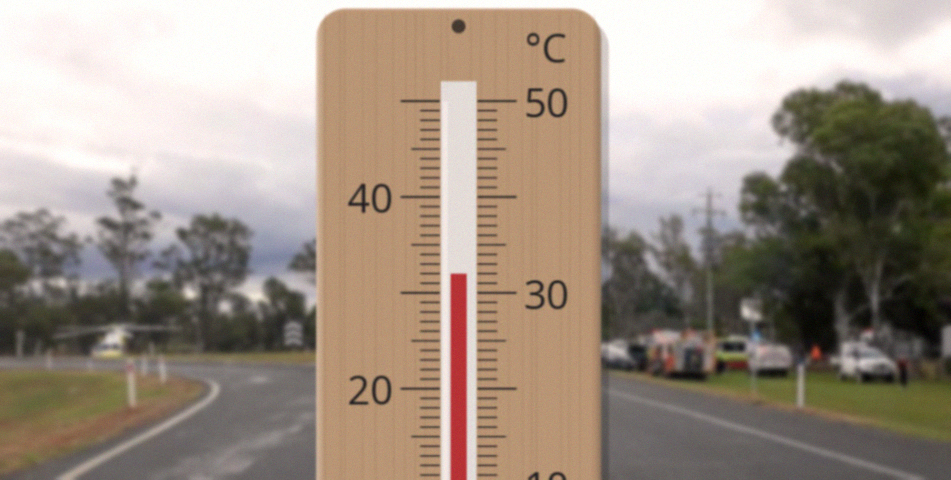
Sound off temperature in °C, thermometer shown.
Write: 32 °C
